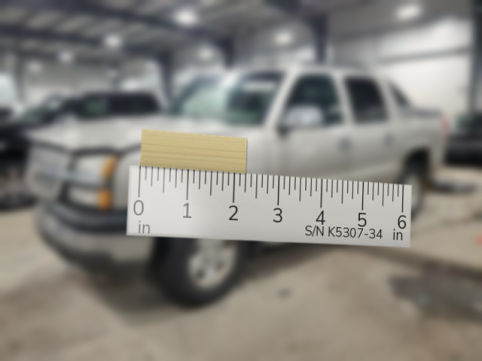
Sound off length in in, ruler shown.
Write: 2.25 in
